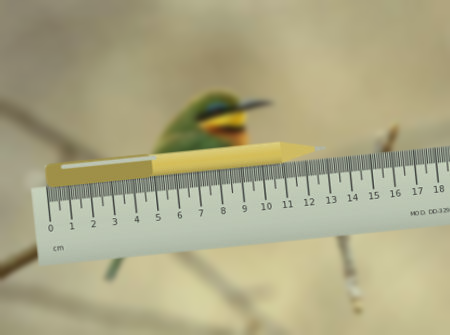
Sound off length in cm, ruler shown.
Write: 13 cm
